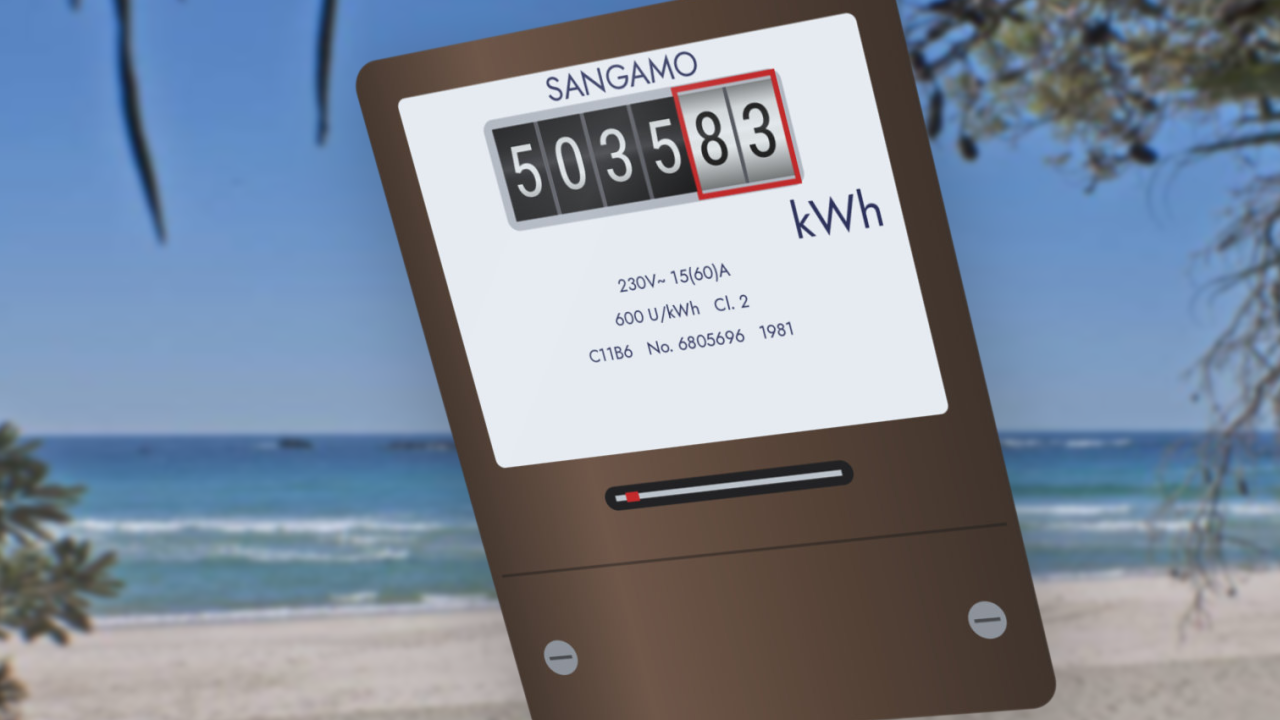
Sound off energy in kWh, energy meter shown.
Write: 5035.83 kWh
